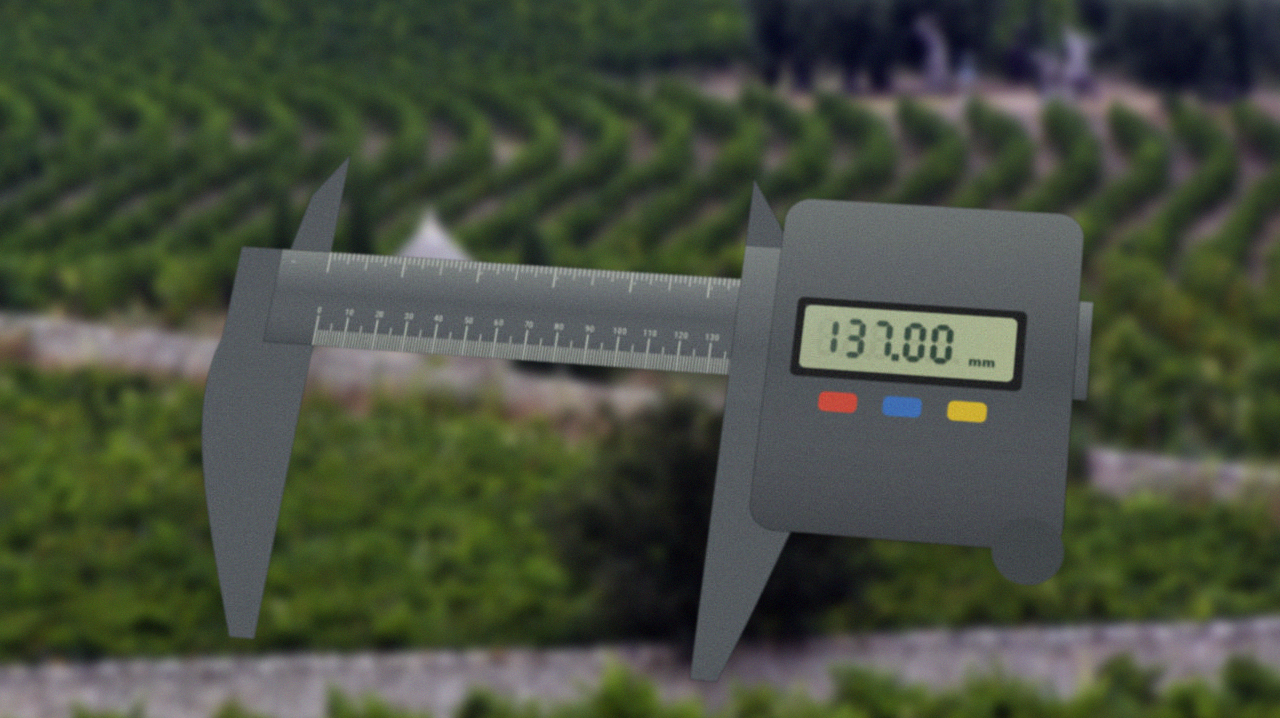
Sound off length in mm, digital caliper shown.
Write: 137.00 mm
